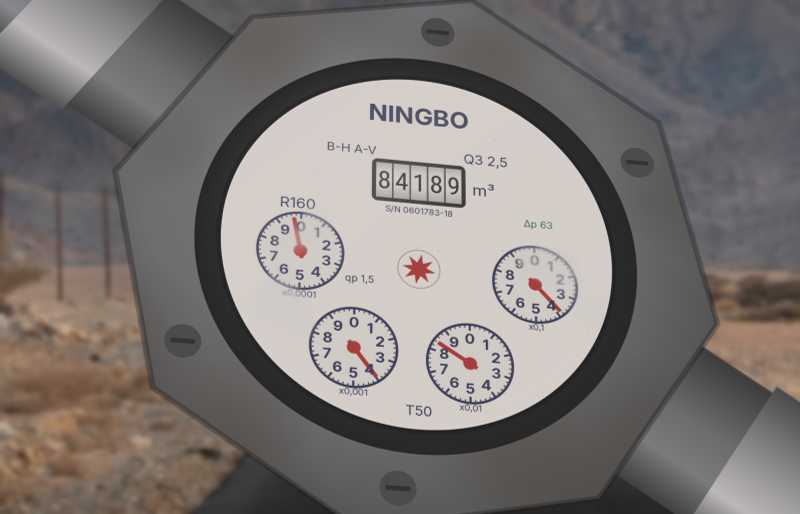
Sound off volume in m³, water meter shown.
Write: 84189.3839 m³
